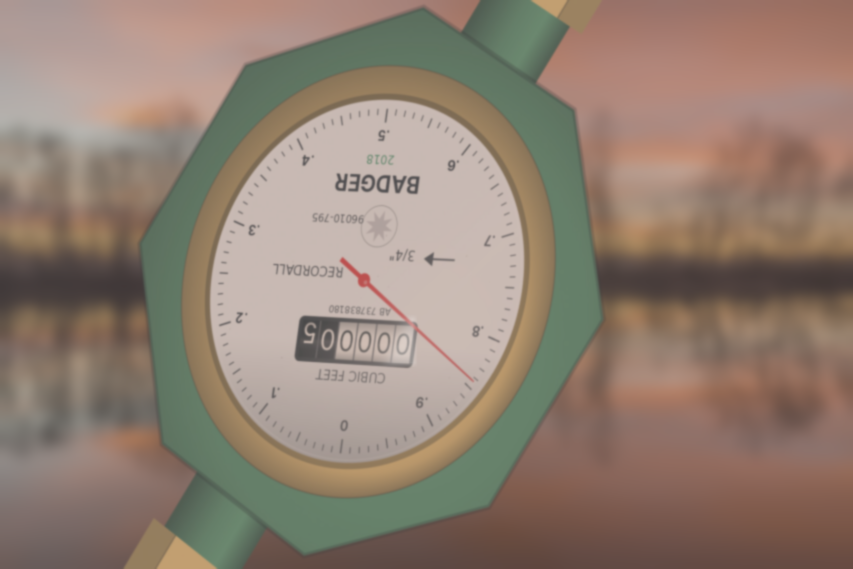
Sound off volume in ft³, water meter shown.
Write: 4.84 ft³
